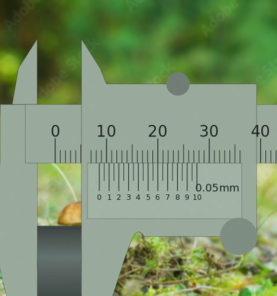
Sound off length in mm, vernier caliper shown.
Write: 8.6 mm
